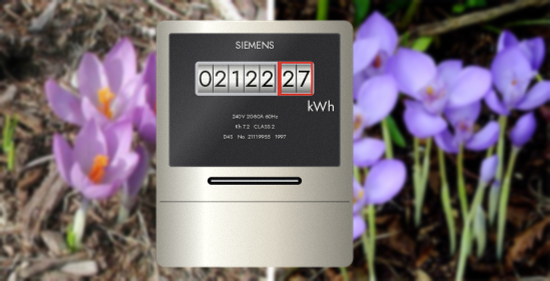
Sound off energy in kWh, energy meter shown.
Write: 2122.27 kWh
